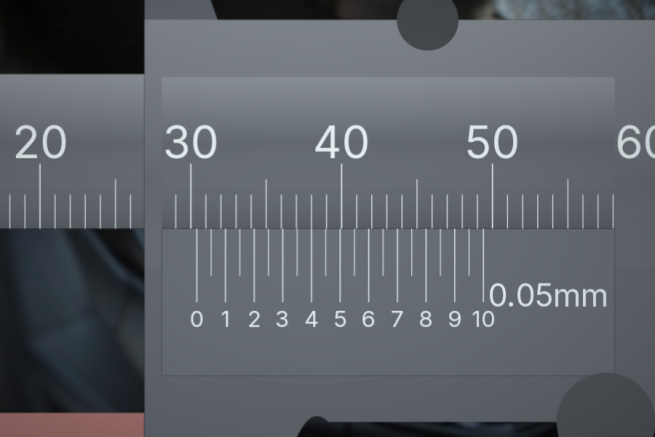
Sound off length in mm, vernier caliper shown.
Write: 30.4 mm
